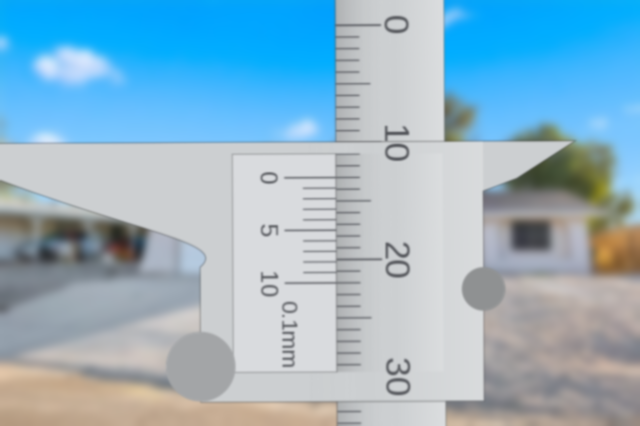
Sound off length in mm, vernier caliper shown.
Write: 13.0 mm
